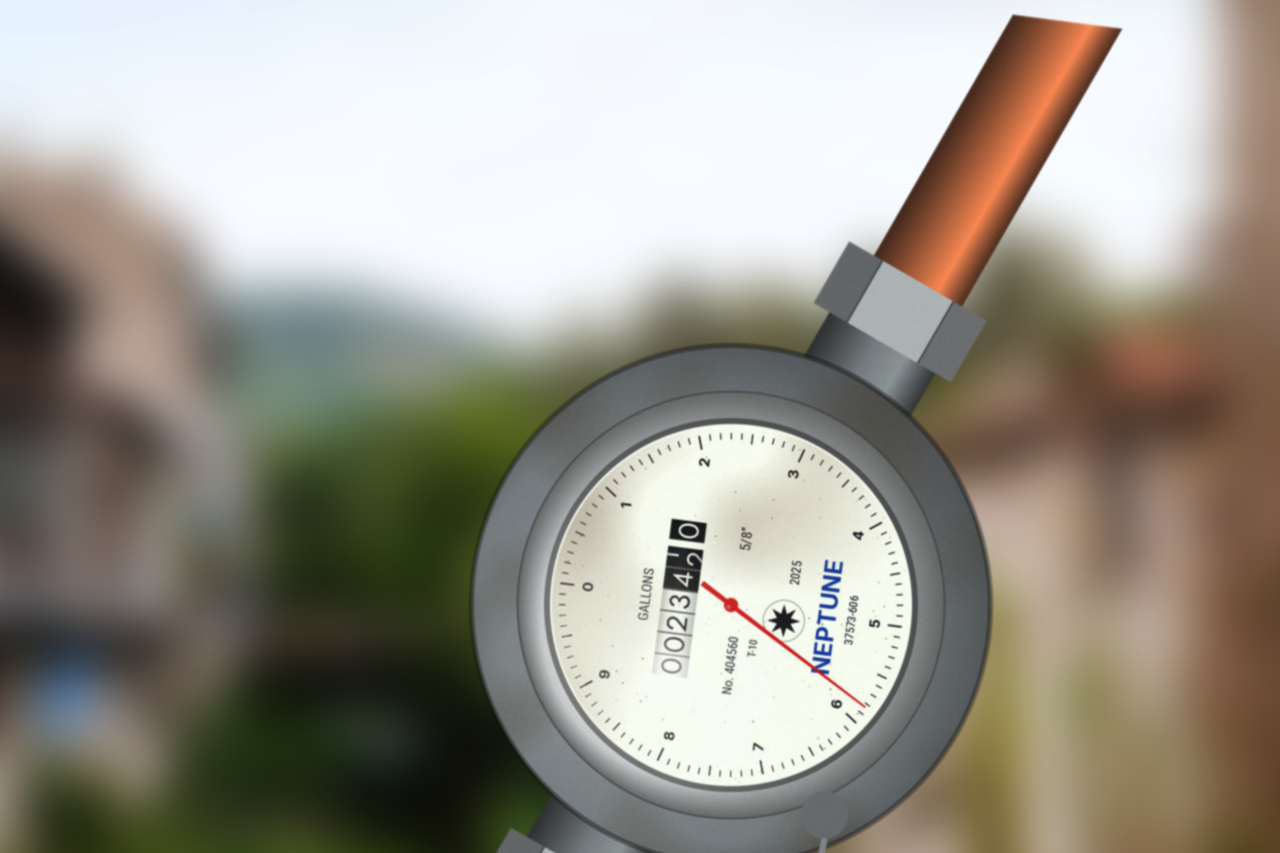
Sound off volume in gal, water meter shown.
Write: 23415.8 gal
